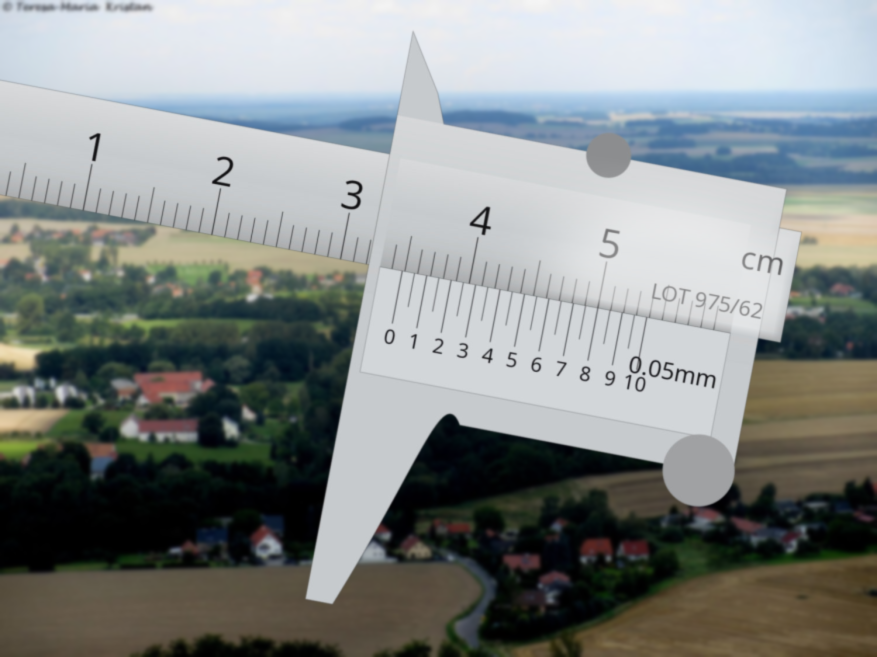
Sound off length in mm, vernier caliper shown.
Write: 34.8 mm
